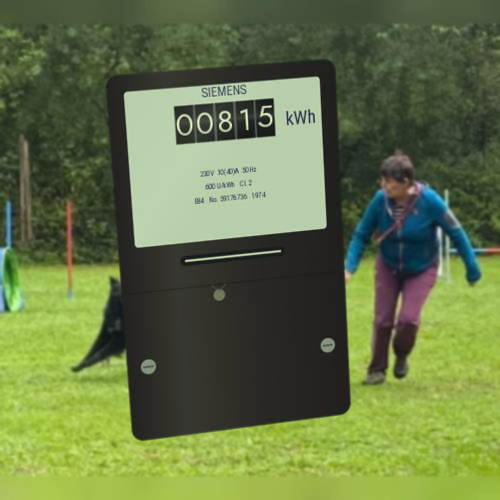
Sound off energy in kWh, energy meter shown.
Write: 815 kWh
